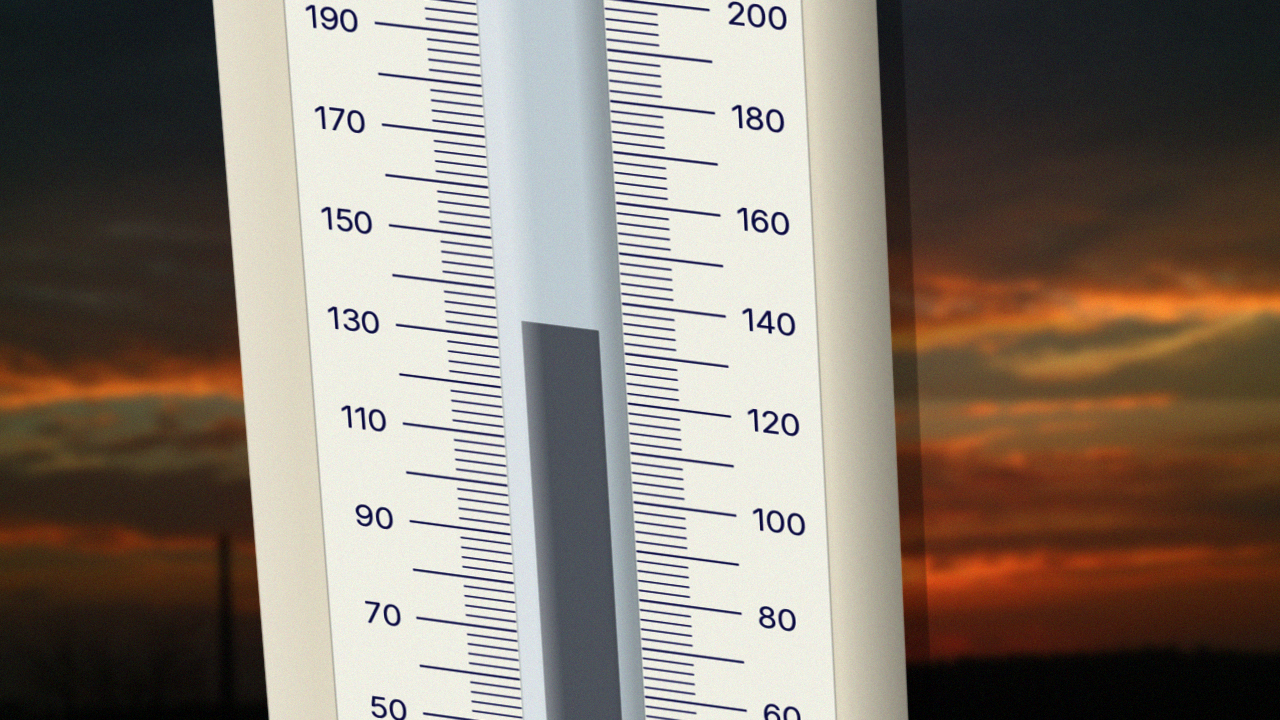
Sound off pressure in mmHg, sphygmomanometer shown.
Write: 134 mmHg
